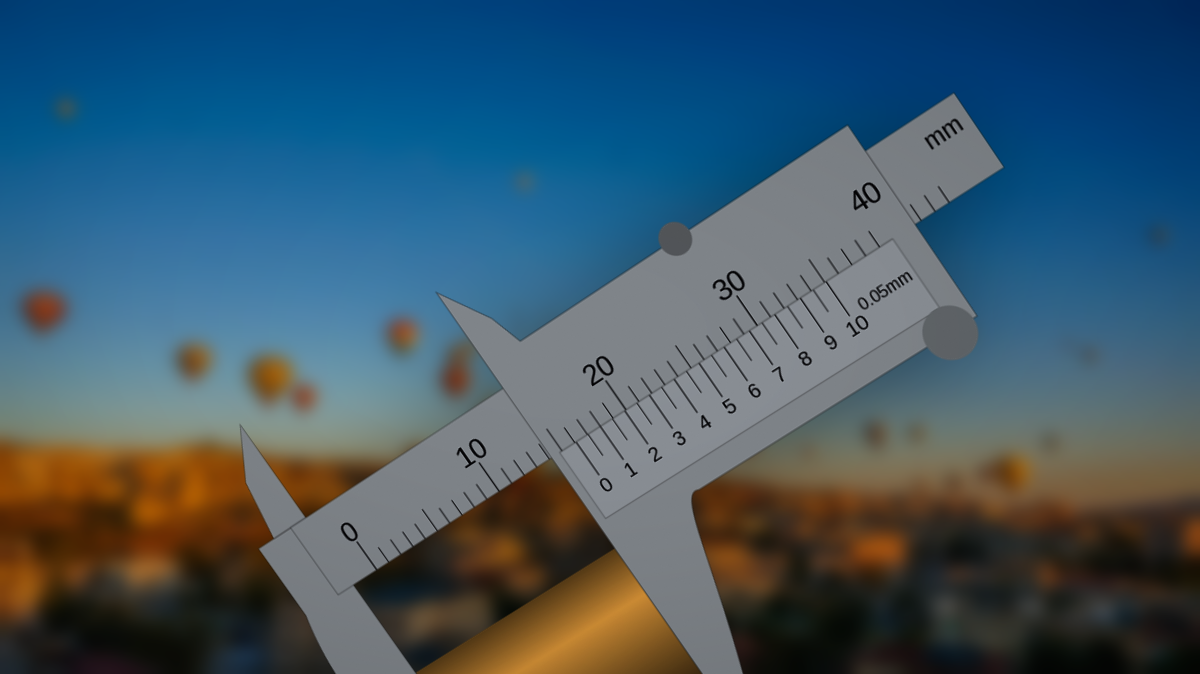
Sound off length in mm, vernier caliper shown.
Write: 16.1 mm
